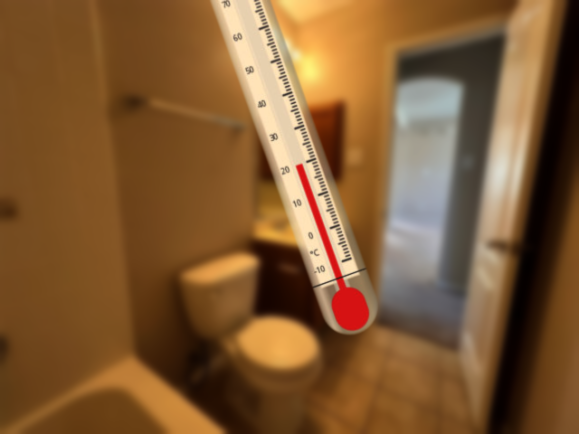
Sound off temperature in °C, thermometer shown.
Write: 20 °C
